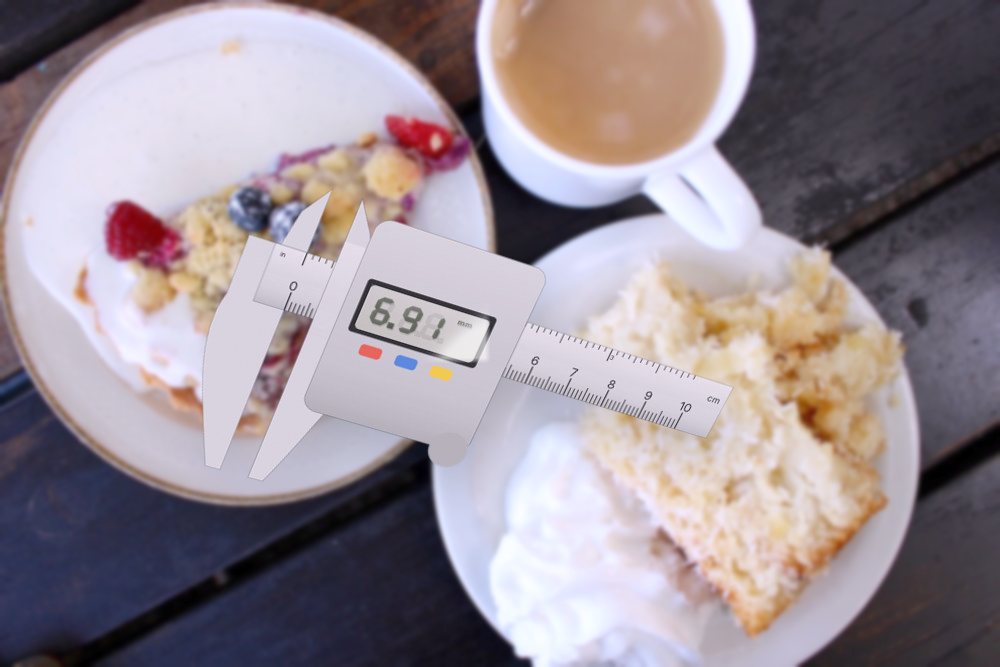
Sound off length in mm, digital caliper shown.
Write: 6.91 mm
